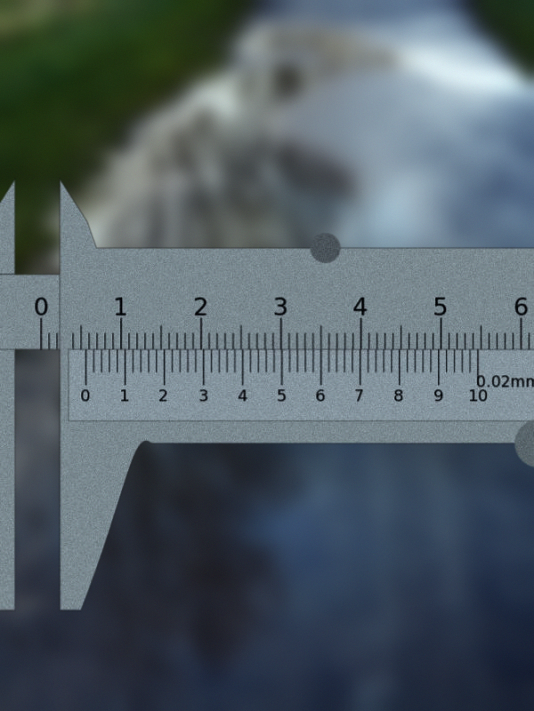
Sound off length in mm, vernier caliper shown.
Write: 5.6 mm
